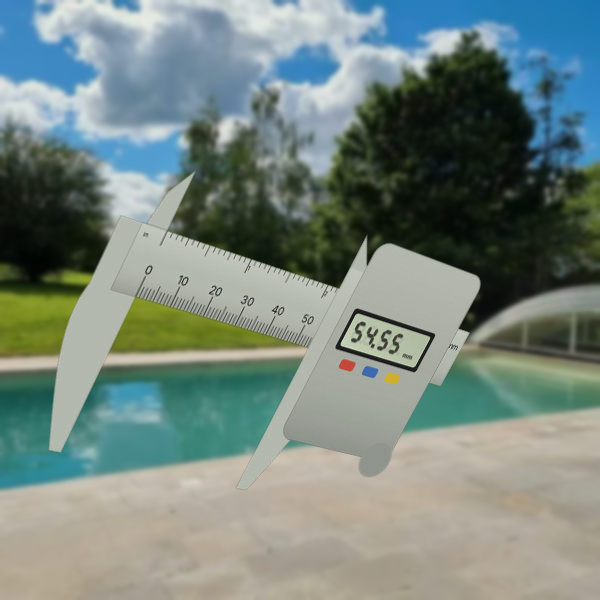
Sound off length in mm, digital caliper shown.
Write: 54.55 mm
